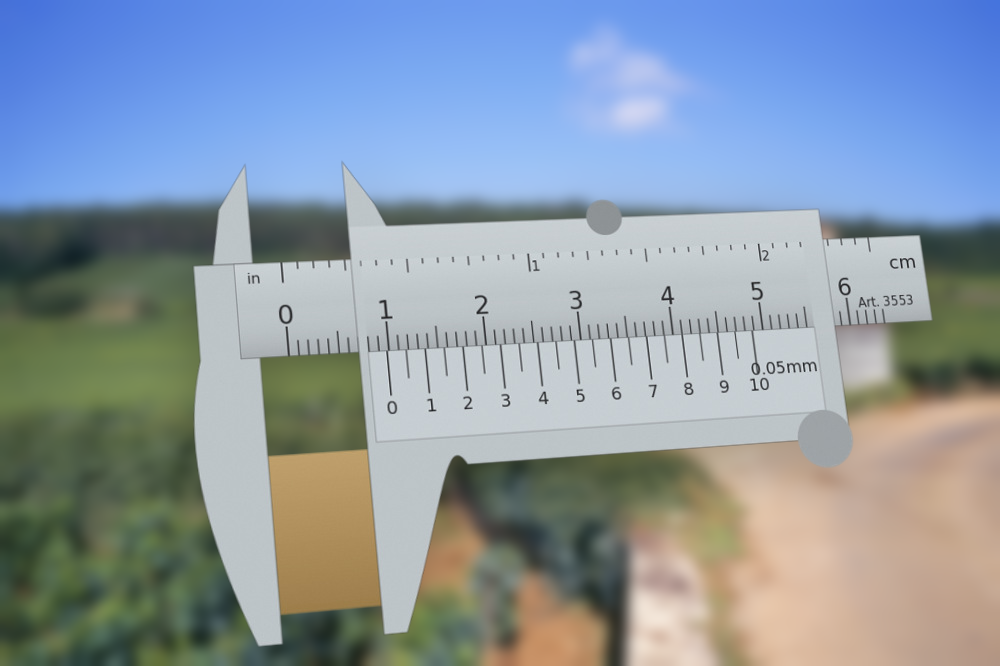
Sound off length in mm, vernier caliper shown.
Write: 9.8 mm
